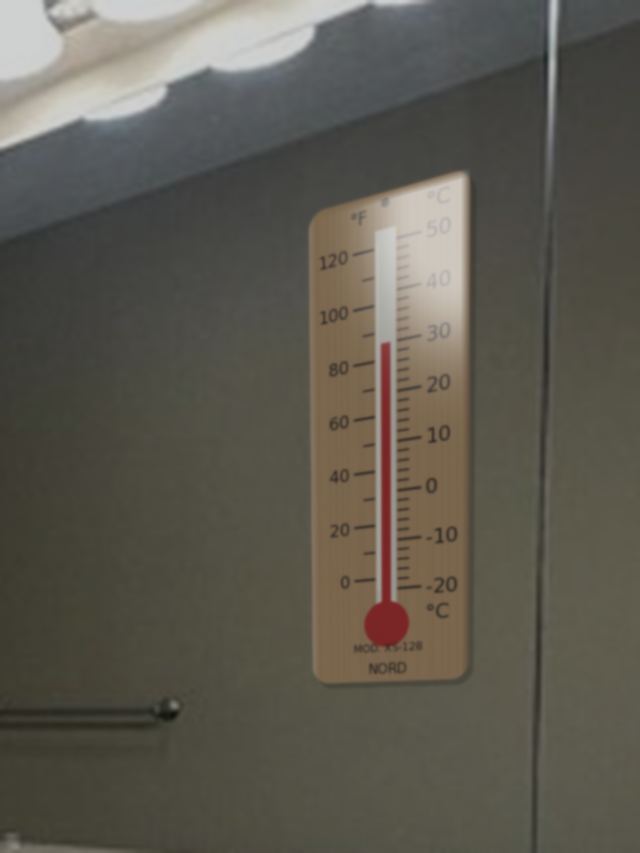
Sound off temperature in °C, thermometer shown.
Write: 30 °C
